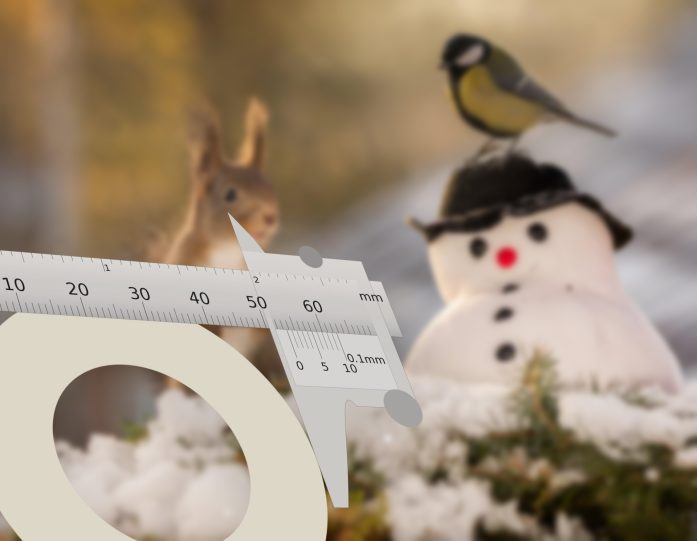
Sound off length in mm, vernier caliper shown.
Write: 53.6 mm
